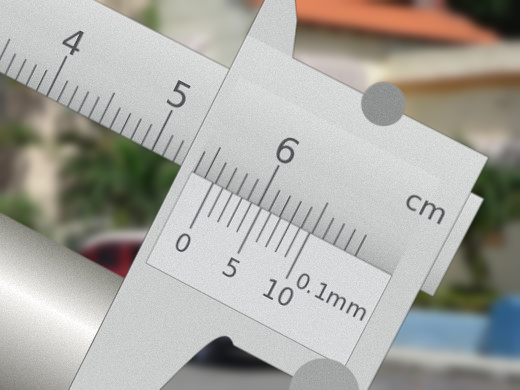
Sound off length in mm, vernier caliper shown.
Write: 55.8 mm
